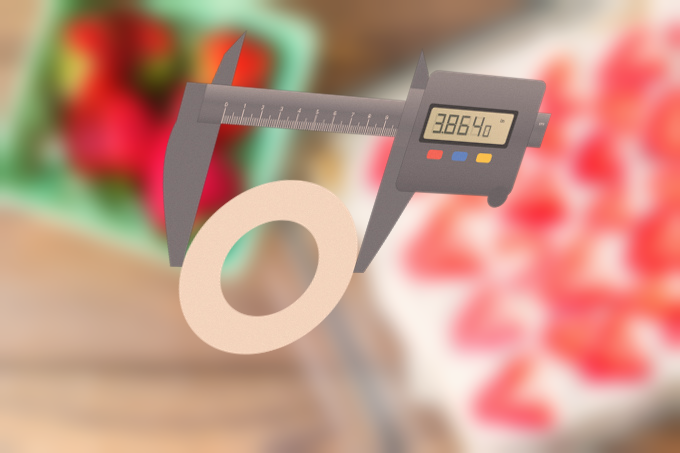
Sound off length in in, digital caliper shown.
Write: 3.8640 in
